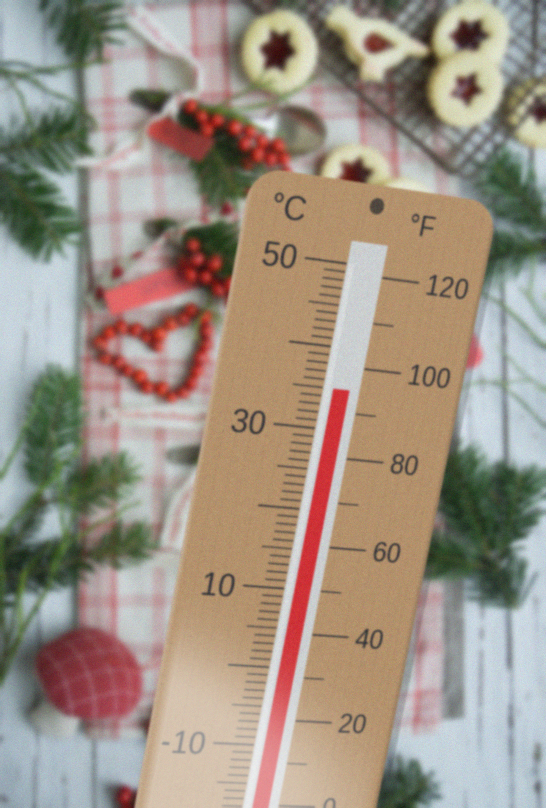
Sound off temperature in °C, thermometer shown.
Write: 35 °C
